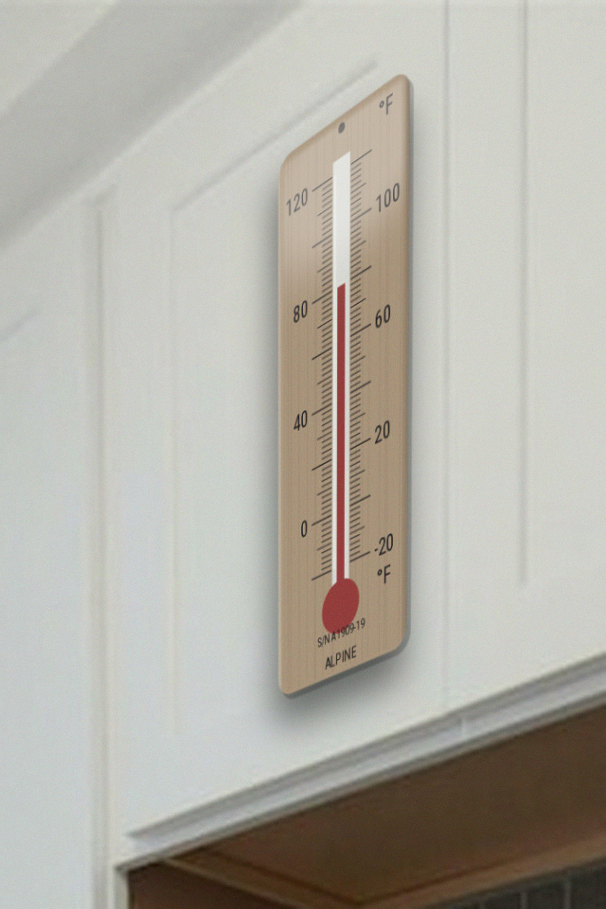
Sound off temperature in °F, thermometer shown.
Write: 80 °F
